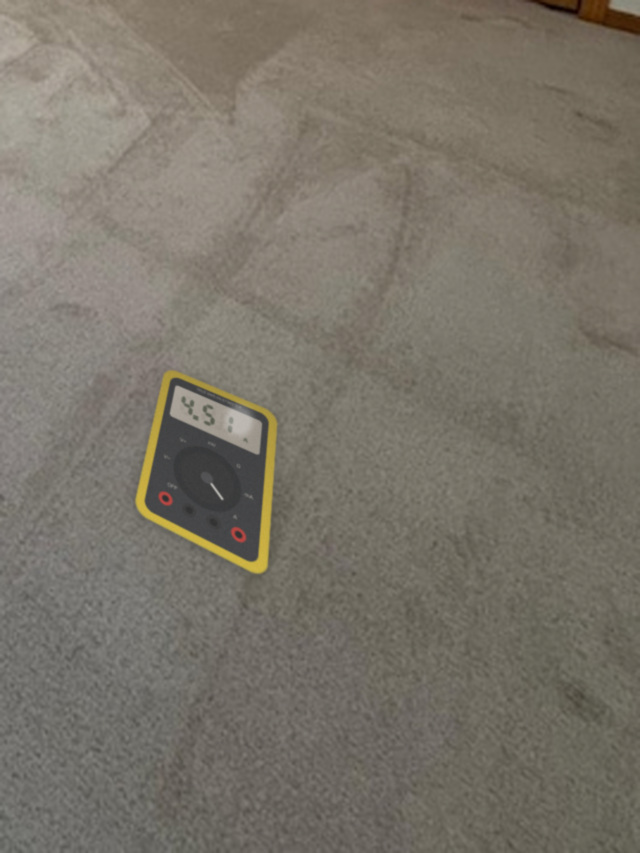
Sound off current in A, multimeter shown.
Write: 4.51 A
